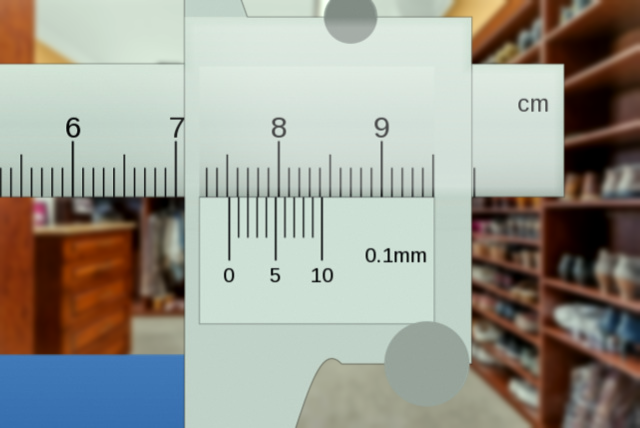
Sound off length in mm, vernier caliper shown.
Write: 75.2 mm
